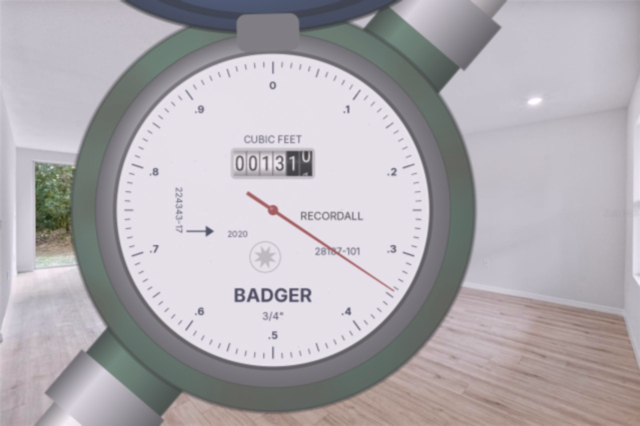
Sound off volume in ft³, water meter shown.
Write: 1310.34 ft³
